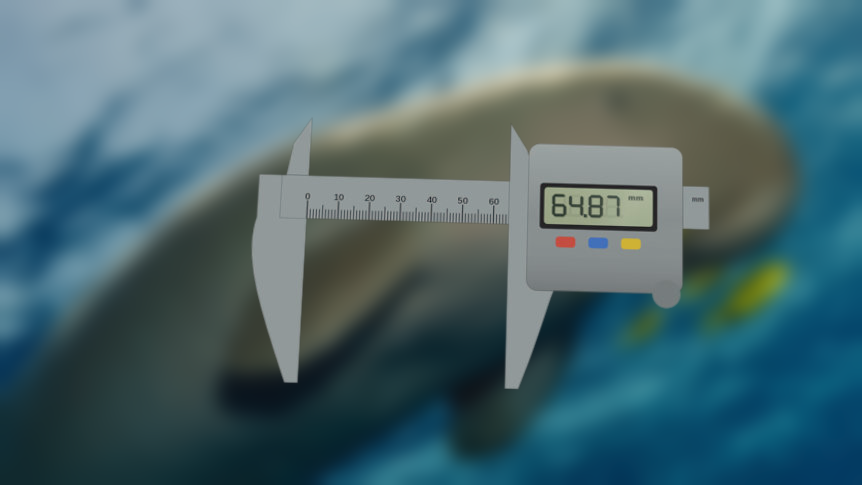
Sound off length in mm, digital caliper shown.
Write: 64.87 mm
